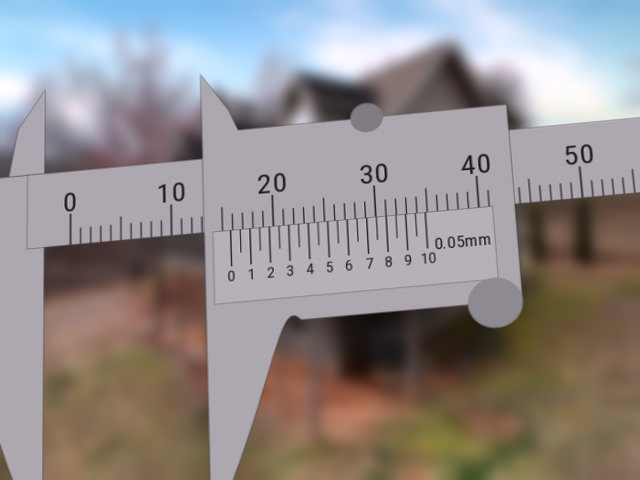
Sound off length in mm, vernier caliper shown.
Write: 15.8 mm
